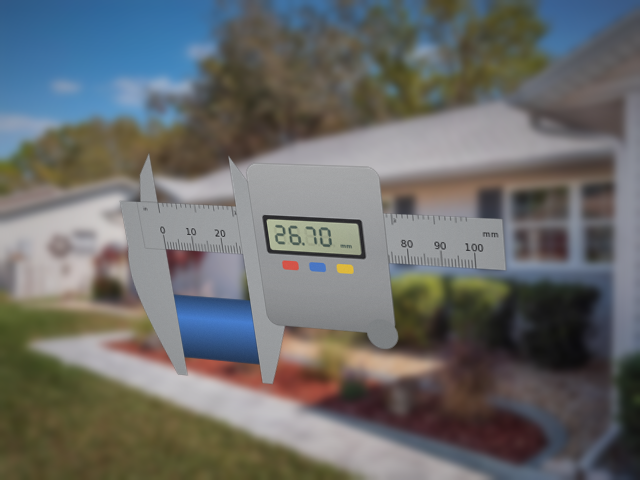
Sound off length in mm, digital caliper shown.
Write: 26.70 mm
